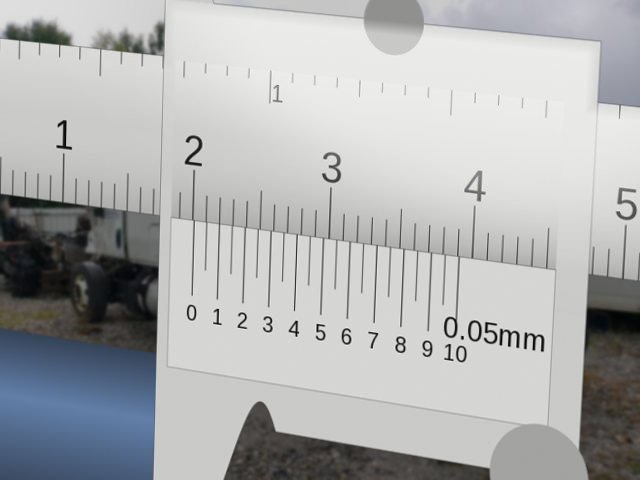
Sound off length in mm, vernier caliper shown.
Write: 20.1 mm
